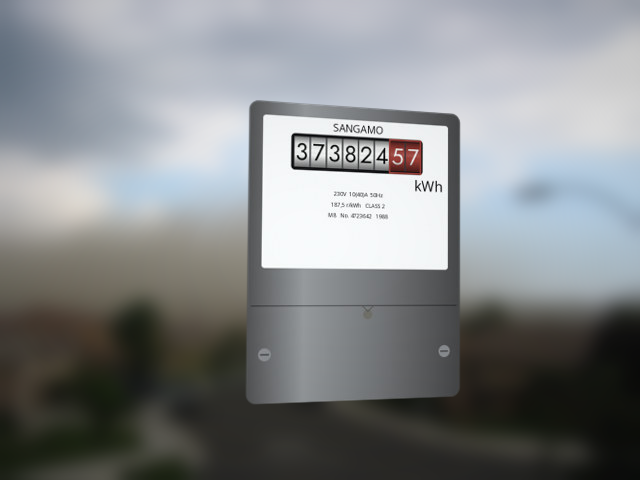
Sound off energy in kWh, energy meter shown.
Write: 373824.57 kWh
